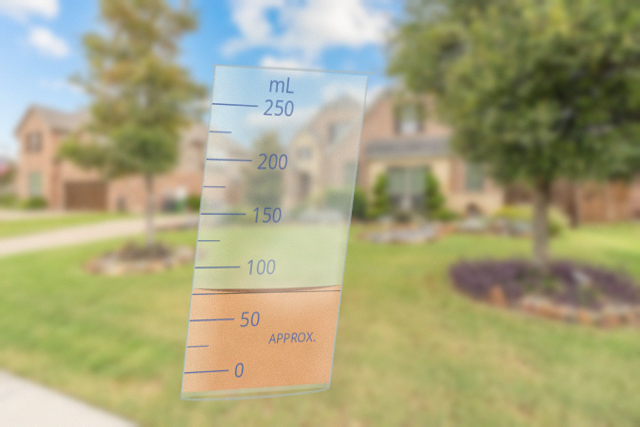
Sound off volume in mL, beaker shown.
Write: 75 mL
